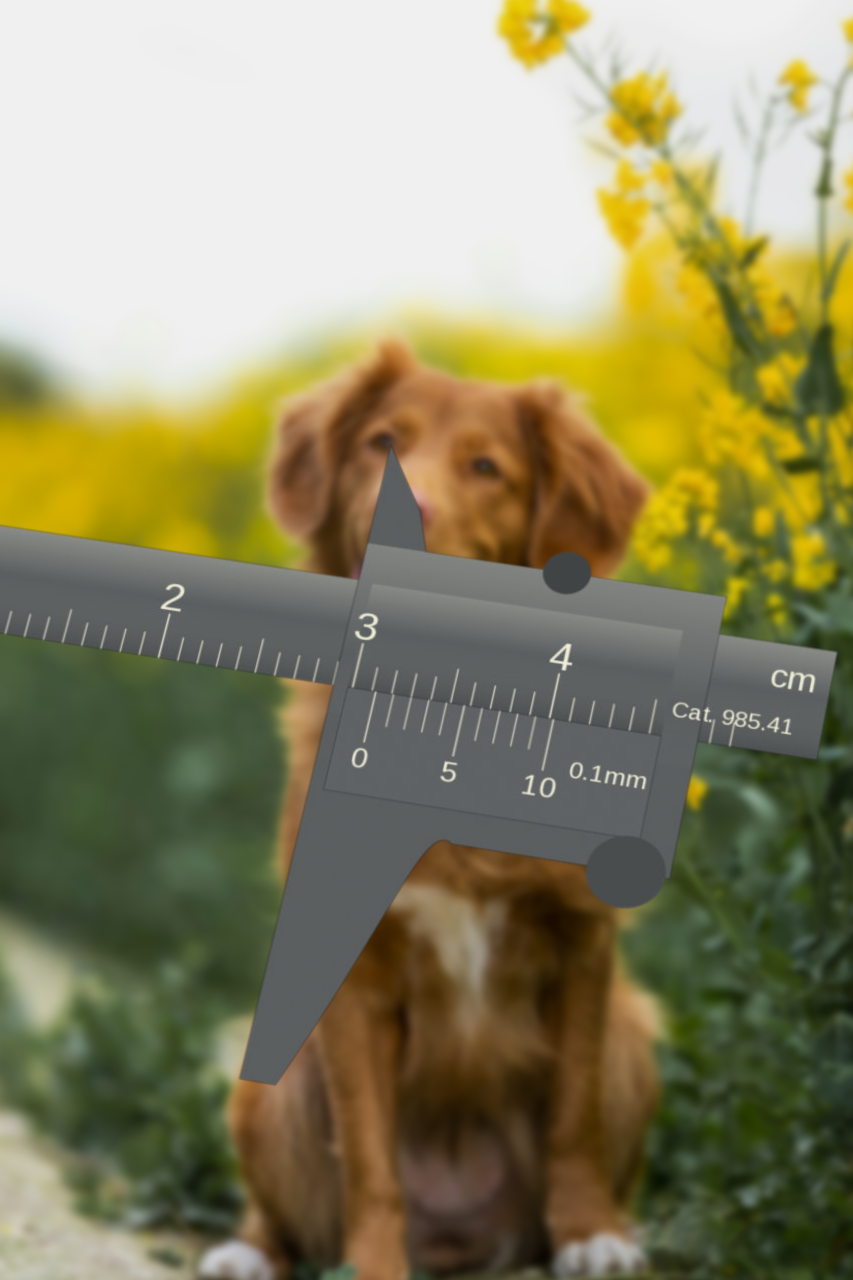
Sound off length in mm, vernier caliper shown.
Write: 31.2 mm
